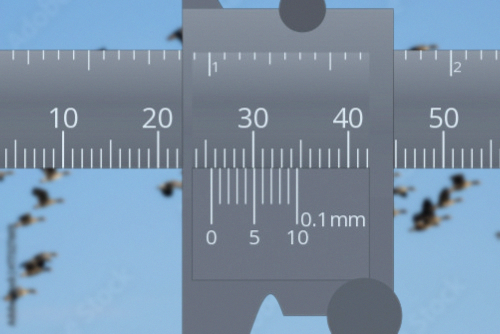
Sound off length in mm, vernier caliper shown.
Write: 25.6 mm
